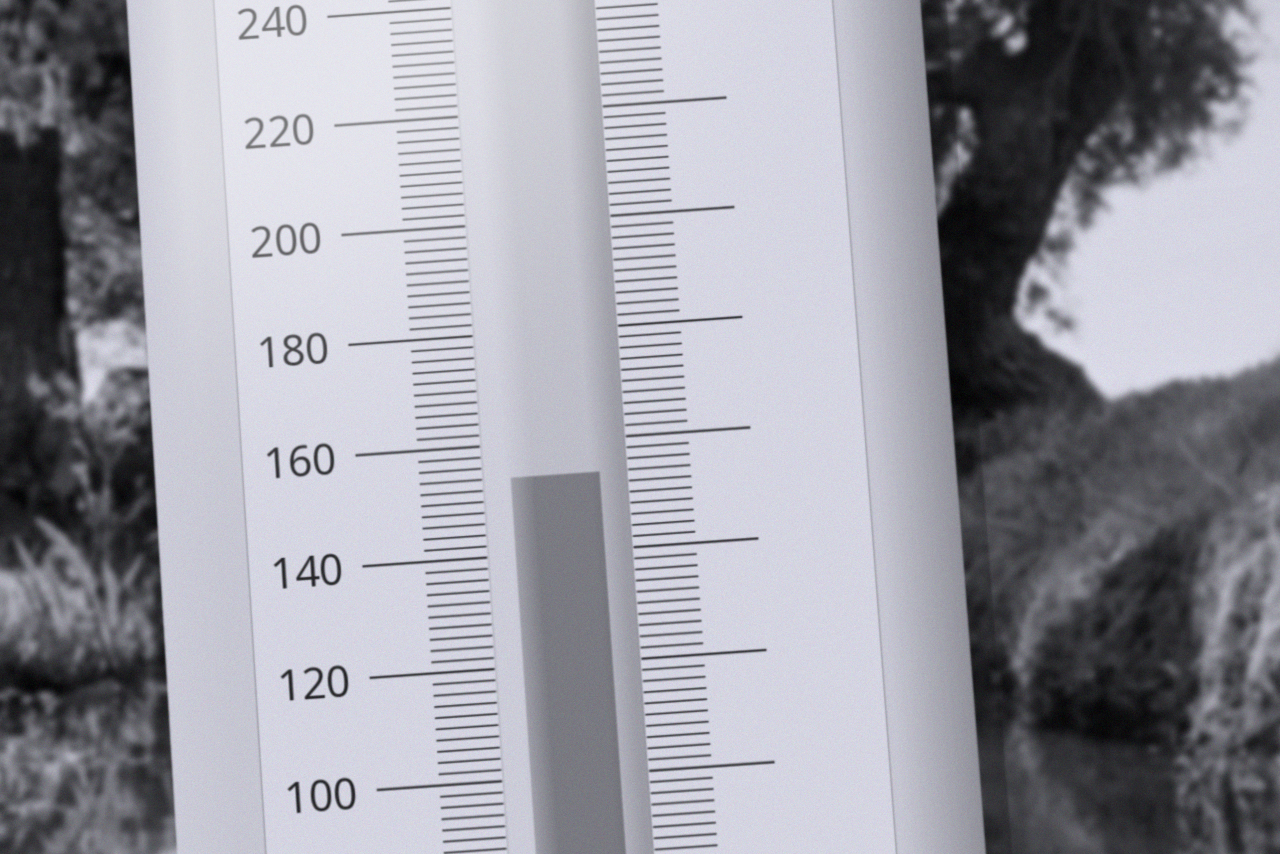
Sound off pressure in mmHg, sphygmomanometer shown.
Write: 154 mmHg
